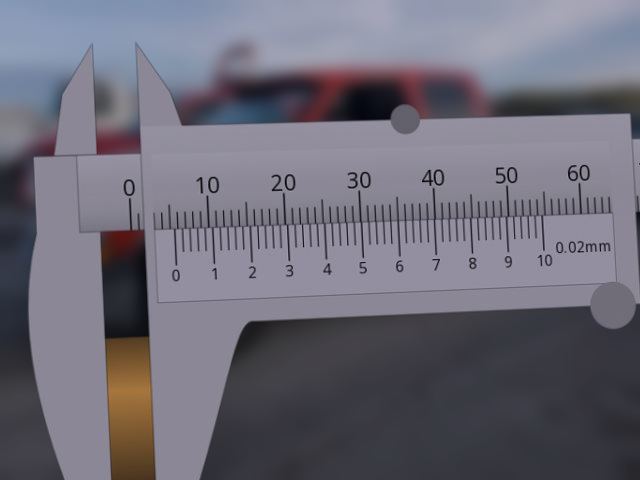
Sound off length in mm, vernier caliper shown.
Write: 5.6 mm
